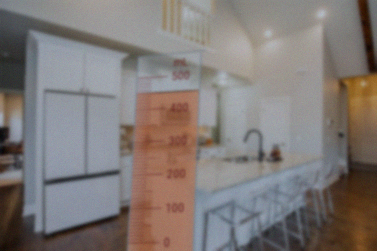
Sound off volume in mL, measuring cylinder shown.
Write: 450 mL
